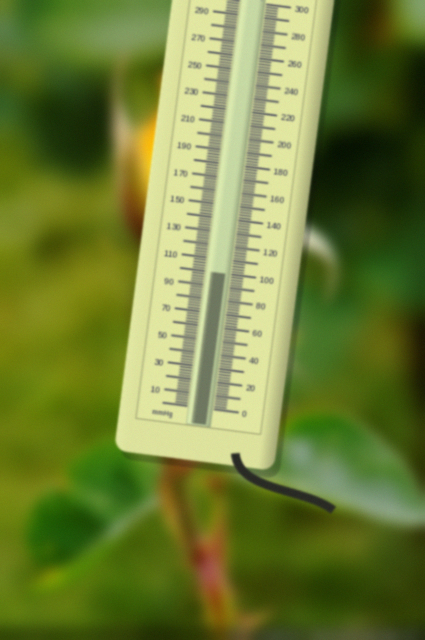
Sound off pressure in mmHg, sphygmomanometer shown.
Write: 100 mmHg
